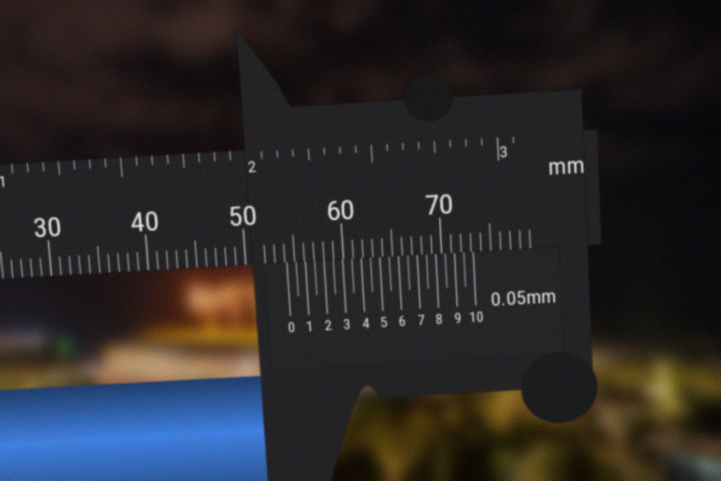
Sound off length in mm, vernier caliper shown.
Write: 54.2 mm
